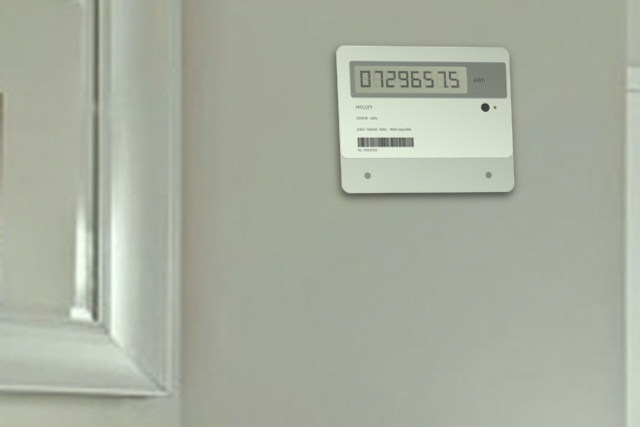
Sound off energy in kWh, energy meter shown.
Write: 729657.5 kWh
